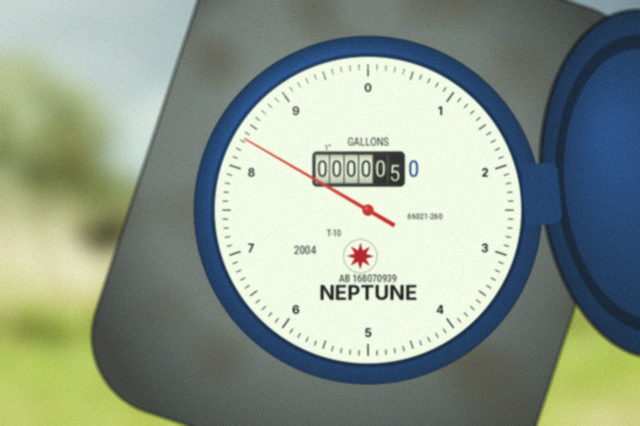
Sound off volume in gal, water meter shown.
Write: 48.3 gal
